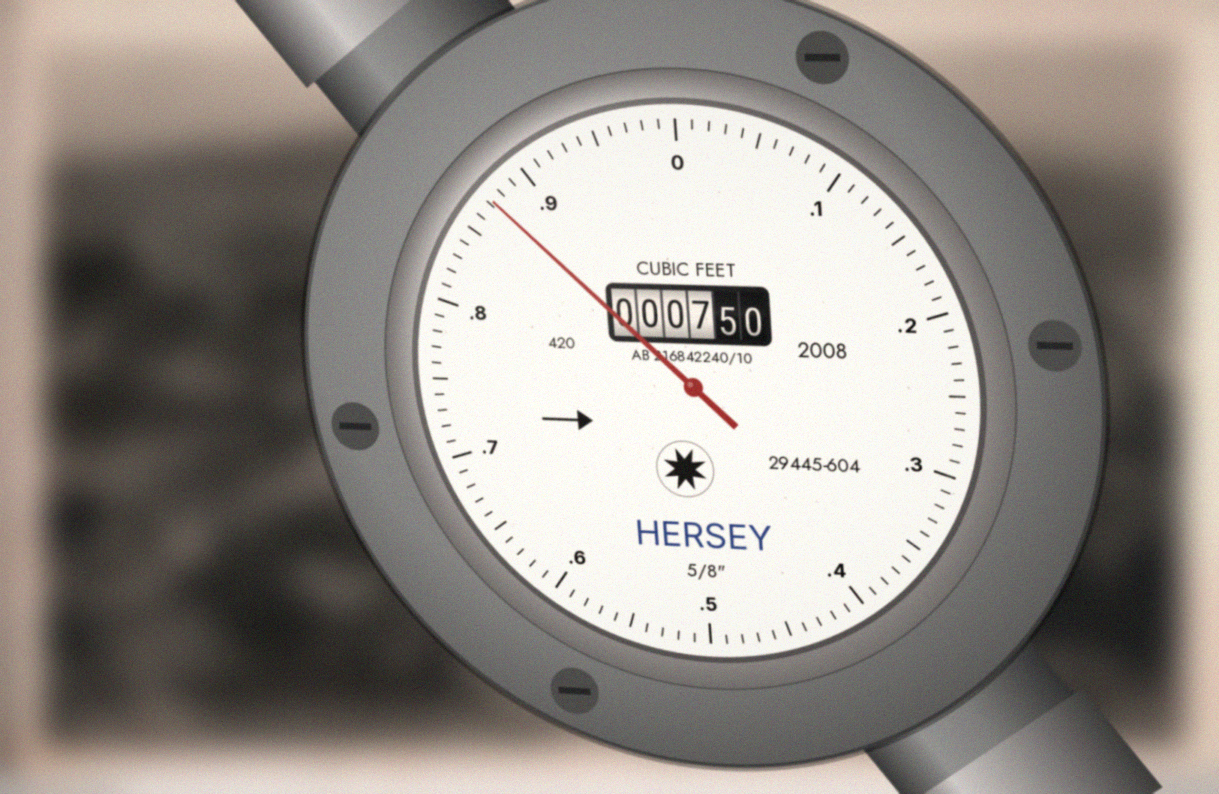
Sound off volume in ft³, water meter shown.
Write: 749.87 ft³
